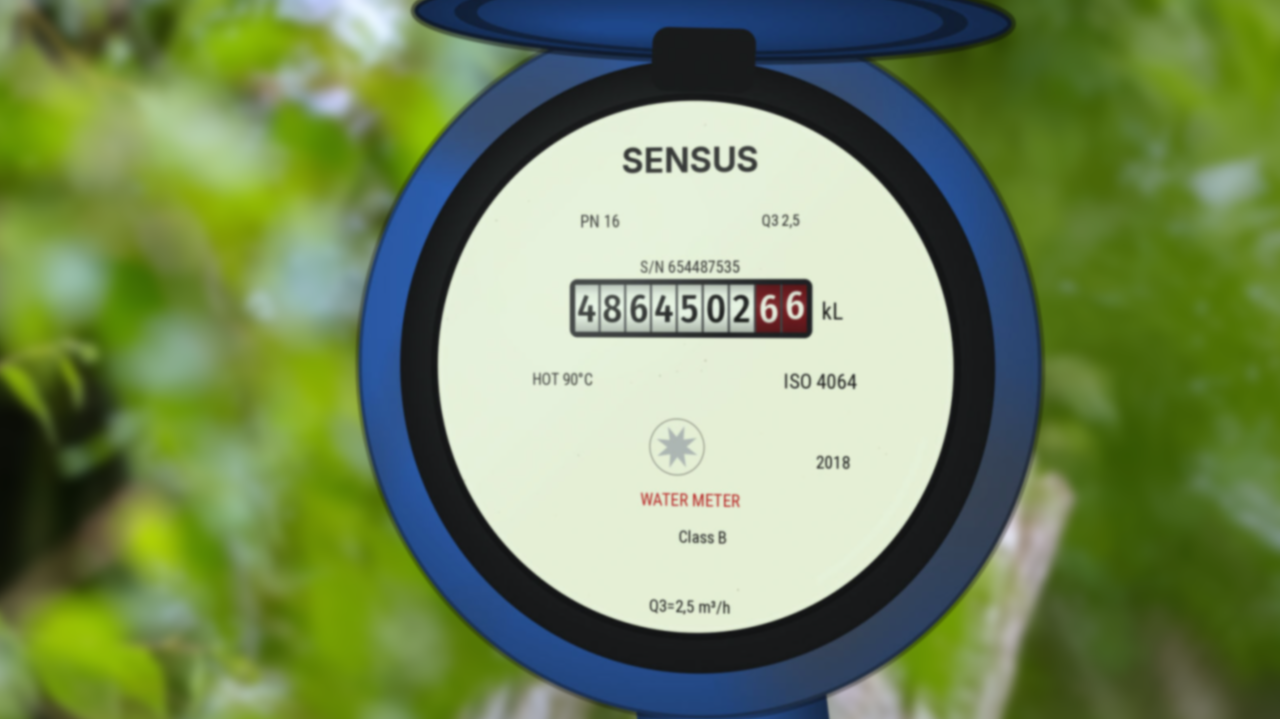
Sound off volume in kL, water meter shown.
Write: 4864502.66 kL
